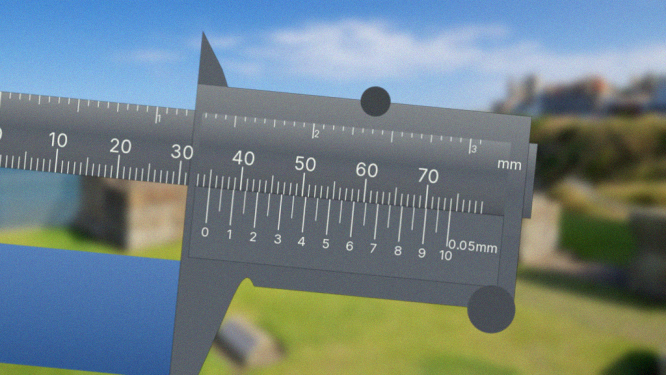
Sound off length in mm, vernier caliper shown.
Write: 35.0 mm
